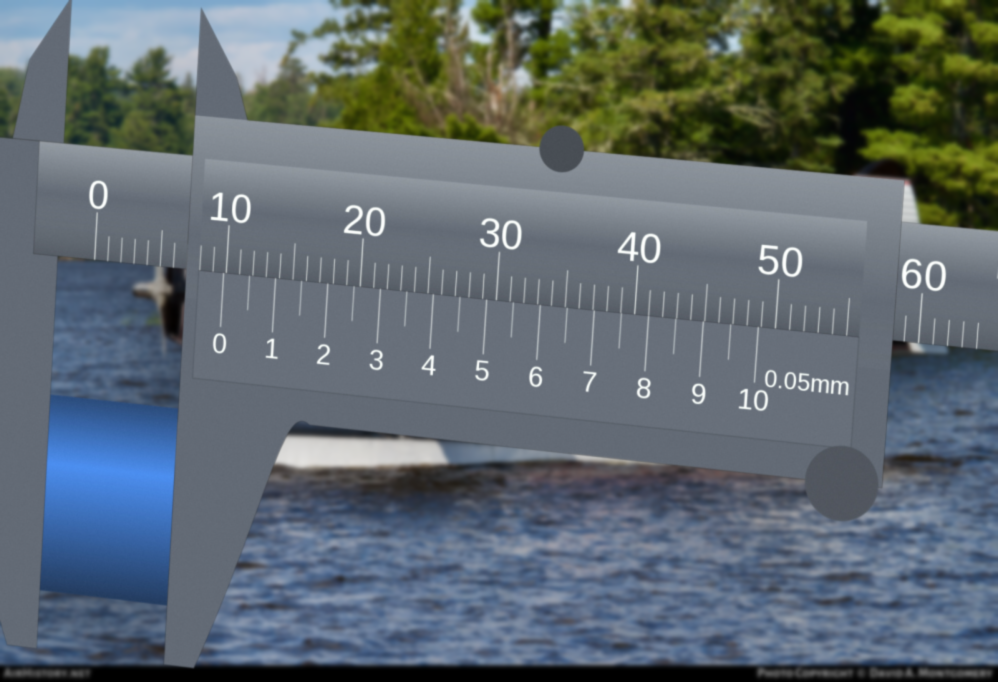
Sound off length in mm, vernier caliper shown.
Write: 9.8 mm
